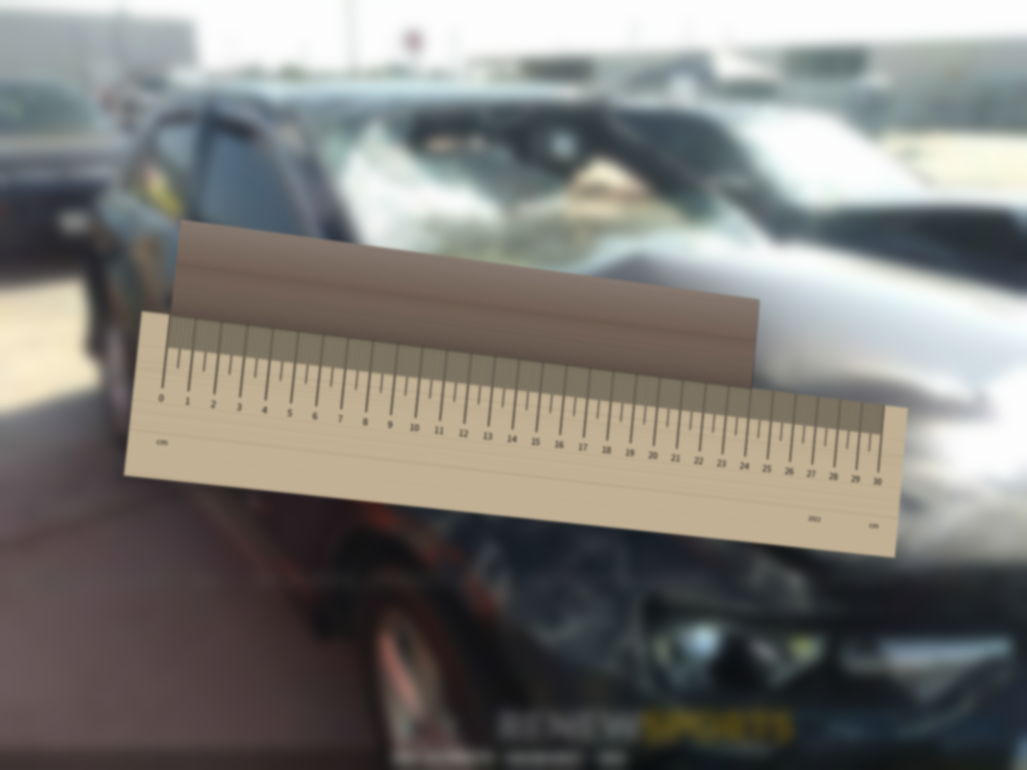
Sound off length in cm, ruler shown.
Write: 24 cm
